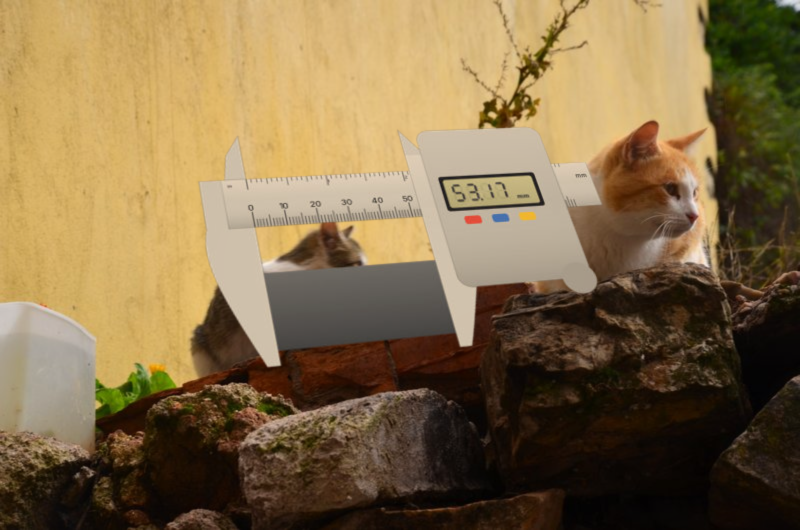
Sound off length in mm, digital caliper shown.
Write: 53.17 mm
